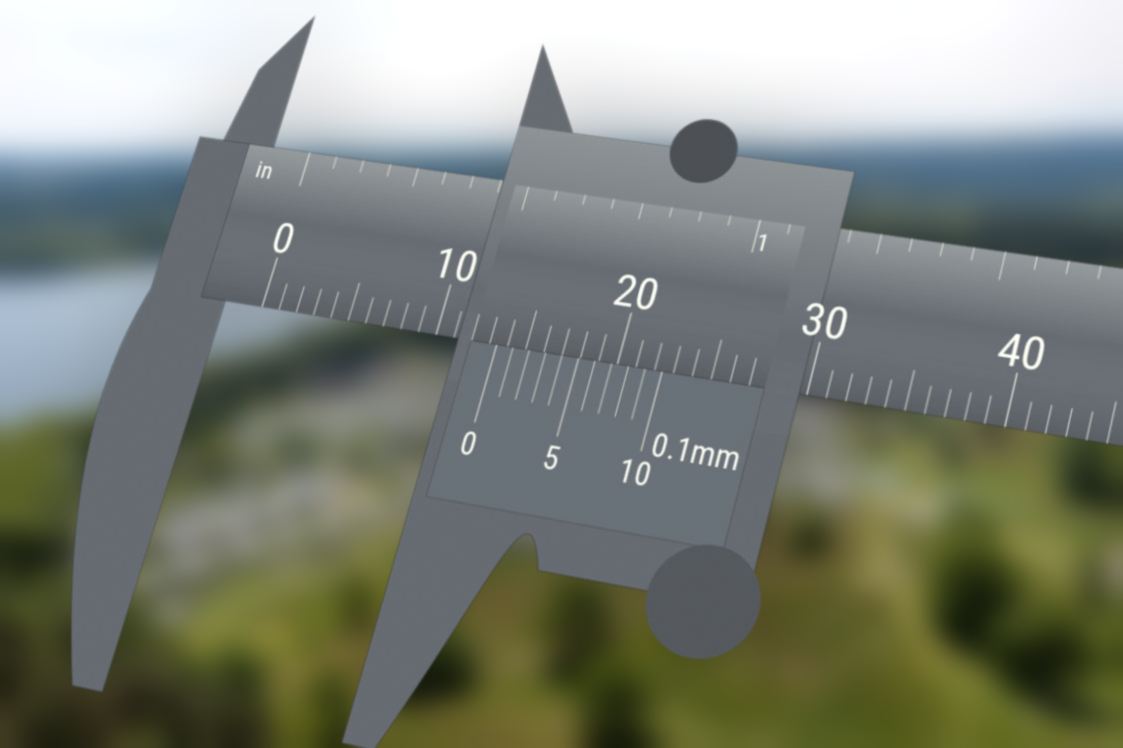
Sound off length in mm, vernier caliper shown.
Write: 13.4 mm
